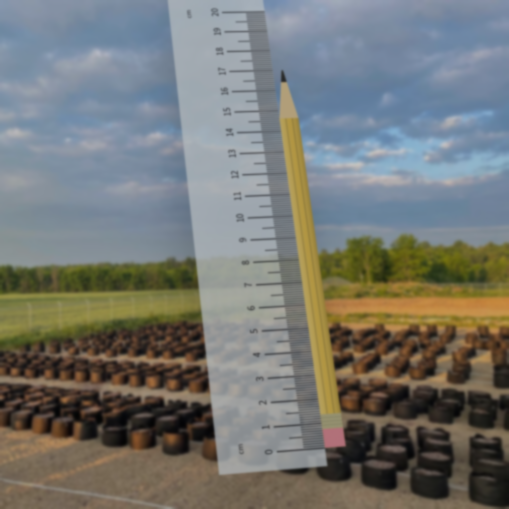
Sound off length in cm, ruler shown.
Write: 17 cm
